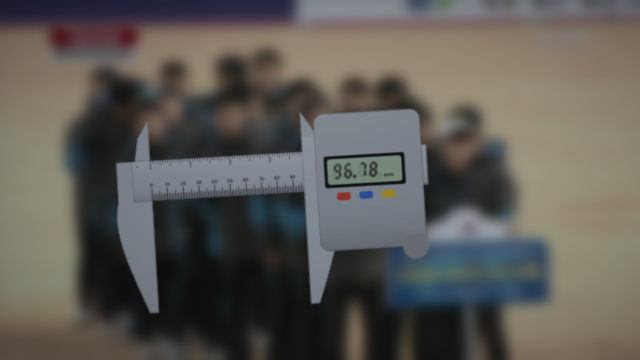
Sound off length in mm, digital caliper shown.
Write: 96.78 mm
